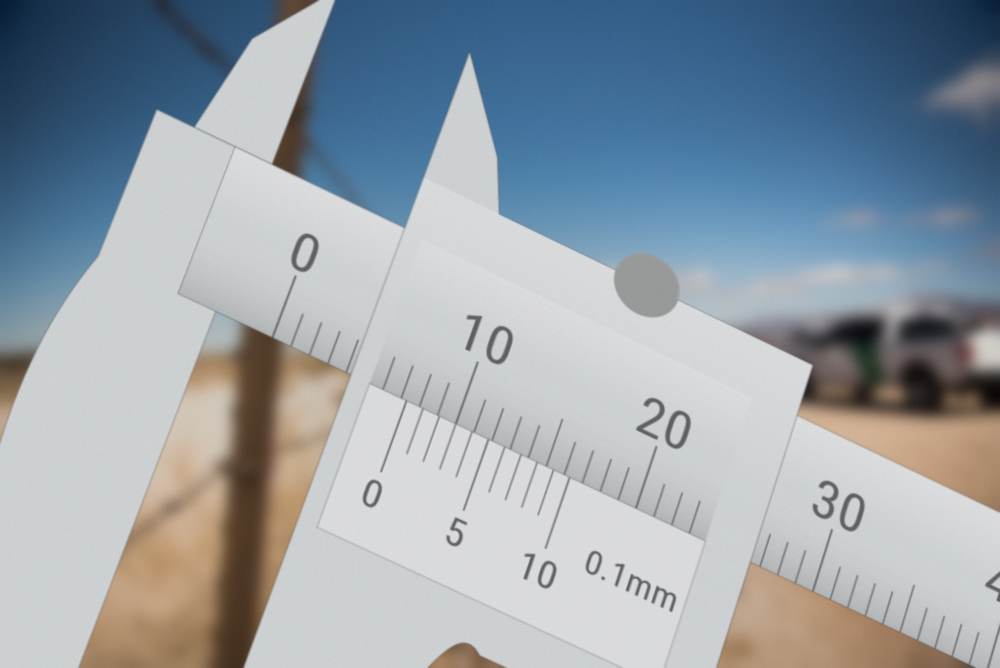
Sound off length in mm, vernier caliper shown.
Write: 7.3 mm
